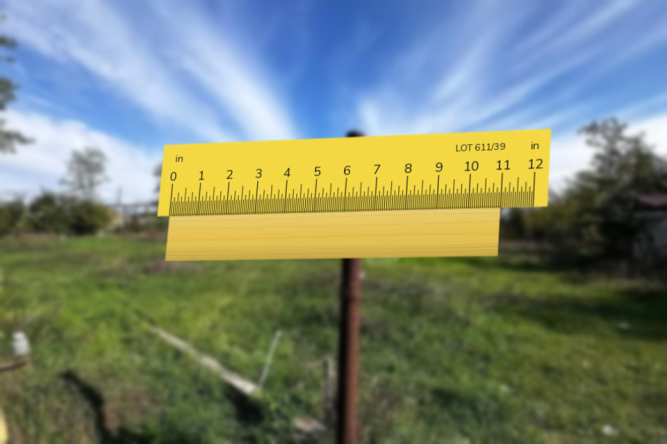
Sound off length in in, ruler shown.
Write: 11 in
